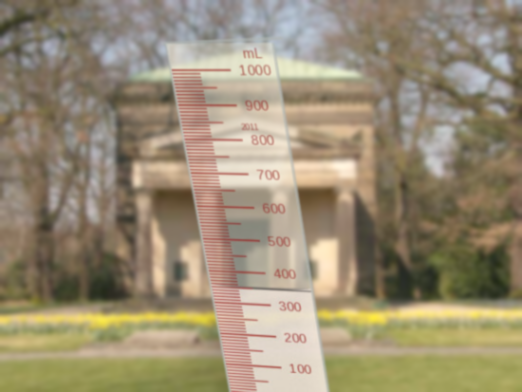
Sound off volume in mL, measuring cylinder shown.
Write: 350 mL
